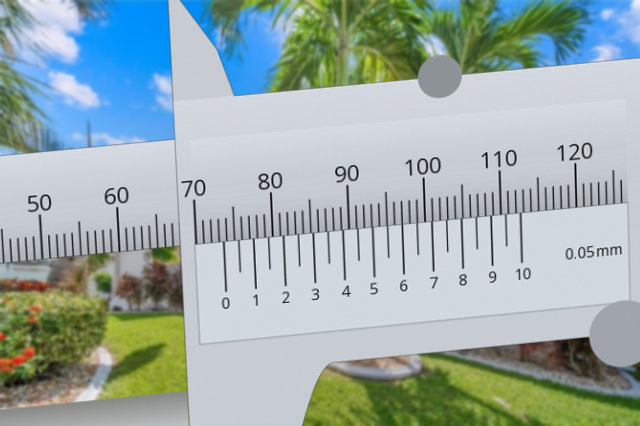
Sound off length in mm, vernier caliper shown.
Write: 73.6 mm
